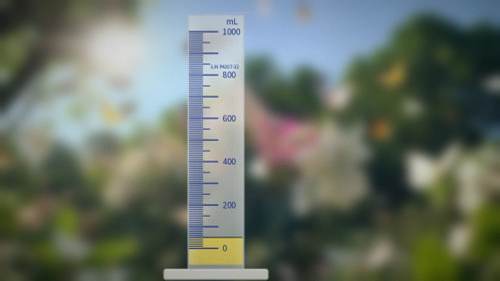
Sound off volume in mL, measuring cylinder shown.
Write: 50 mL
